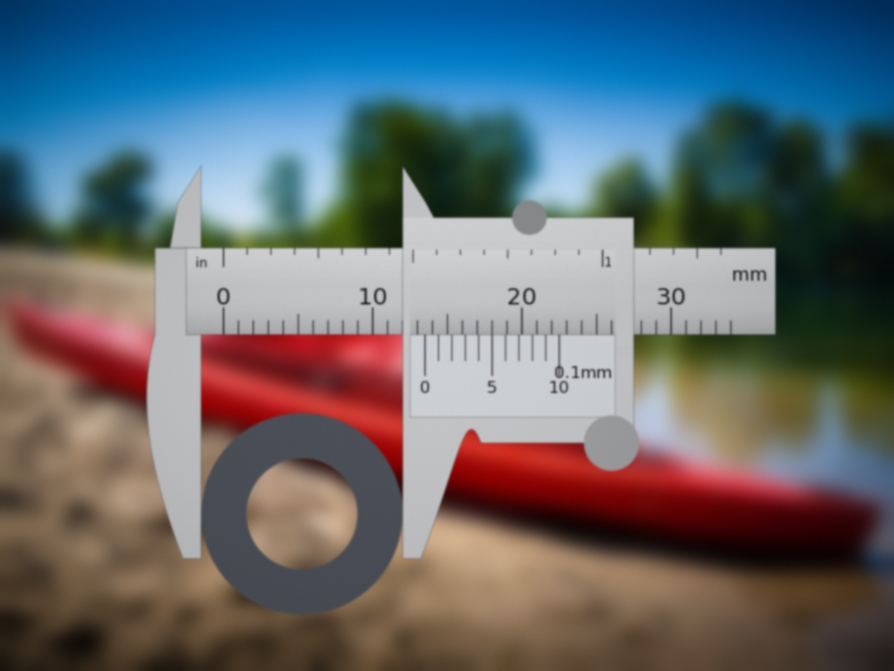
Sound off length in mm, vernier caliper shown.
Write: 13.5 mm
